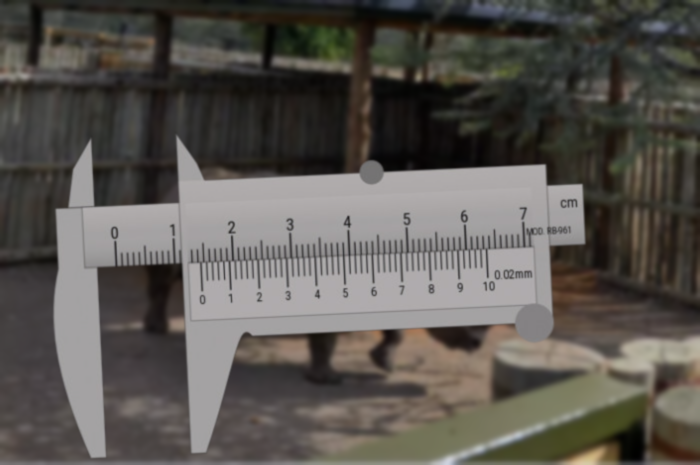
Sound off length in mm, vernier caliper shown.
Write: 14.5 mm
